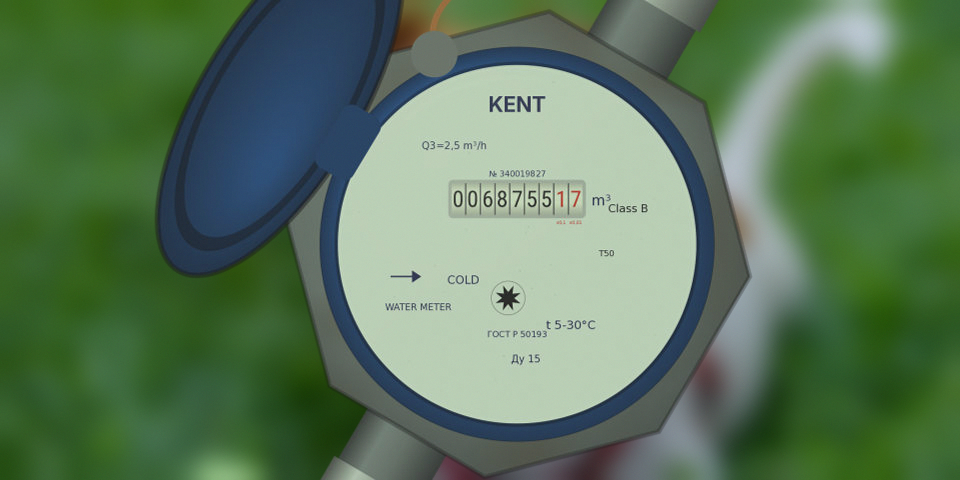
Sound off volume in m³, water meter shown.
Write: 68755.17 m³
